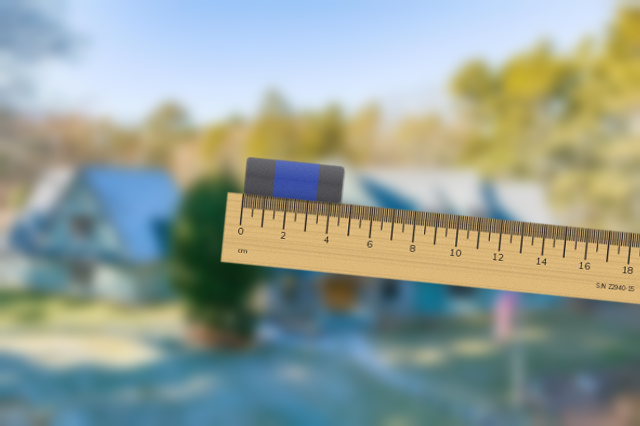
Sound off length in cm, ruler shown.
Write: 4.5 cm
